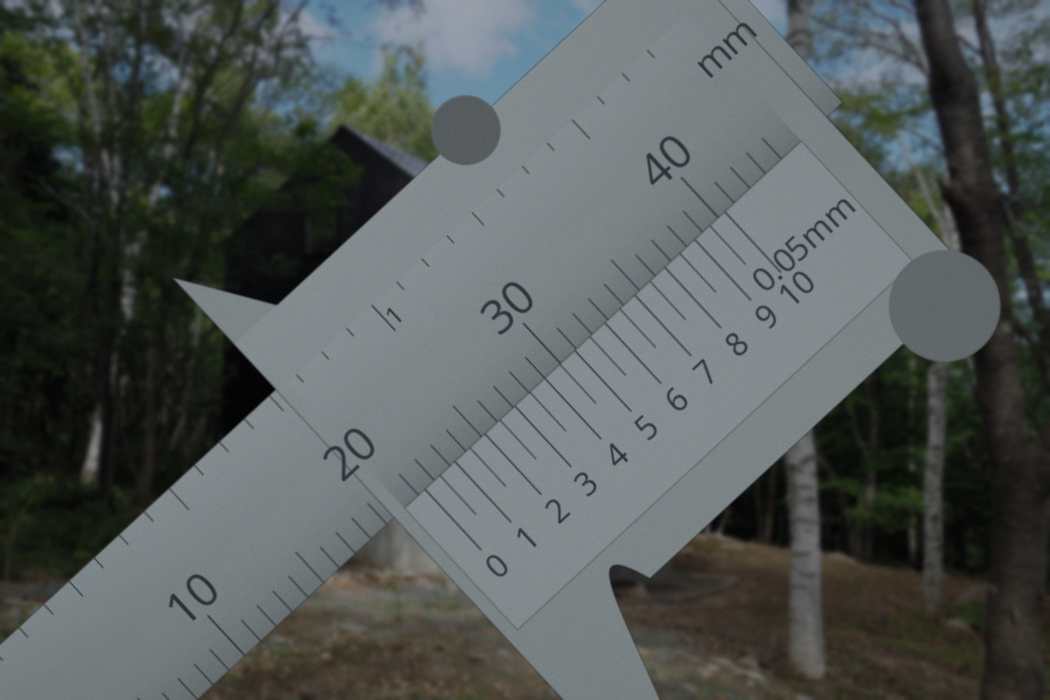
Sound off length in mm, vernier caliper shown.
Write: 21.4 mm
